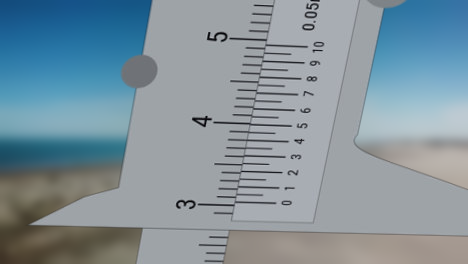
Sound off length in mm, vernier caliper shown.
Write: 30.4 mm
